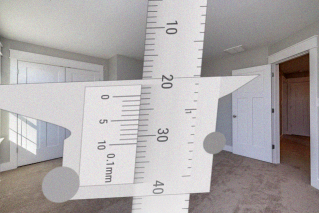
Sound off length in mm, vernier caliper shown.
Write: 22.4 mm
